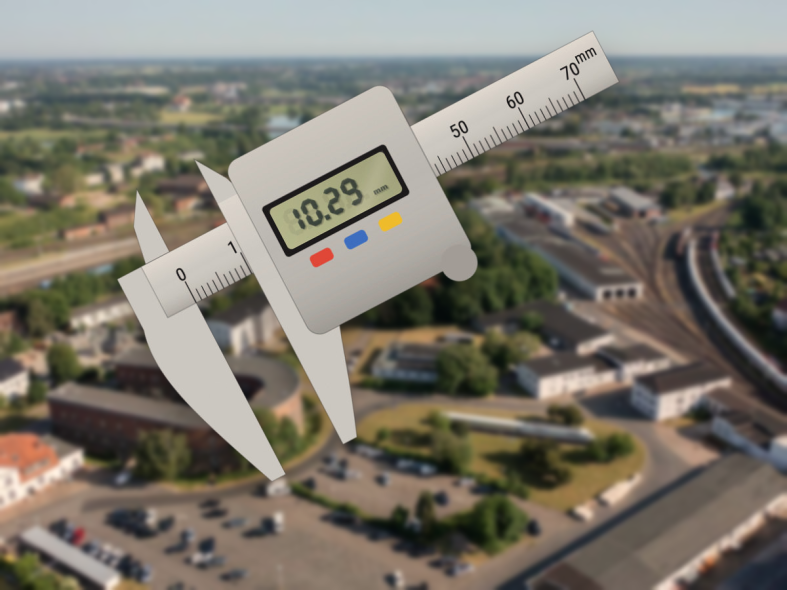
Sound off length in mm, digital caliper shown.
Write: 10.29 mm
